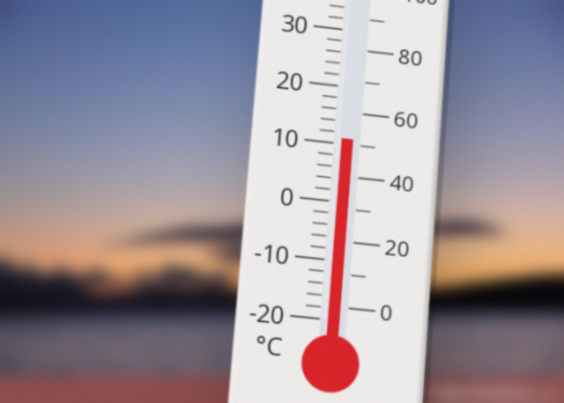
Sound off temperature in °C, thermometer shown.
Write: 11 °C
